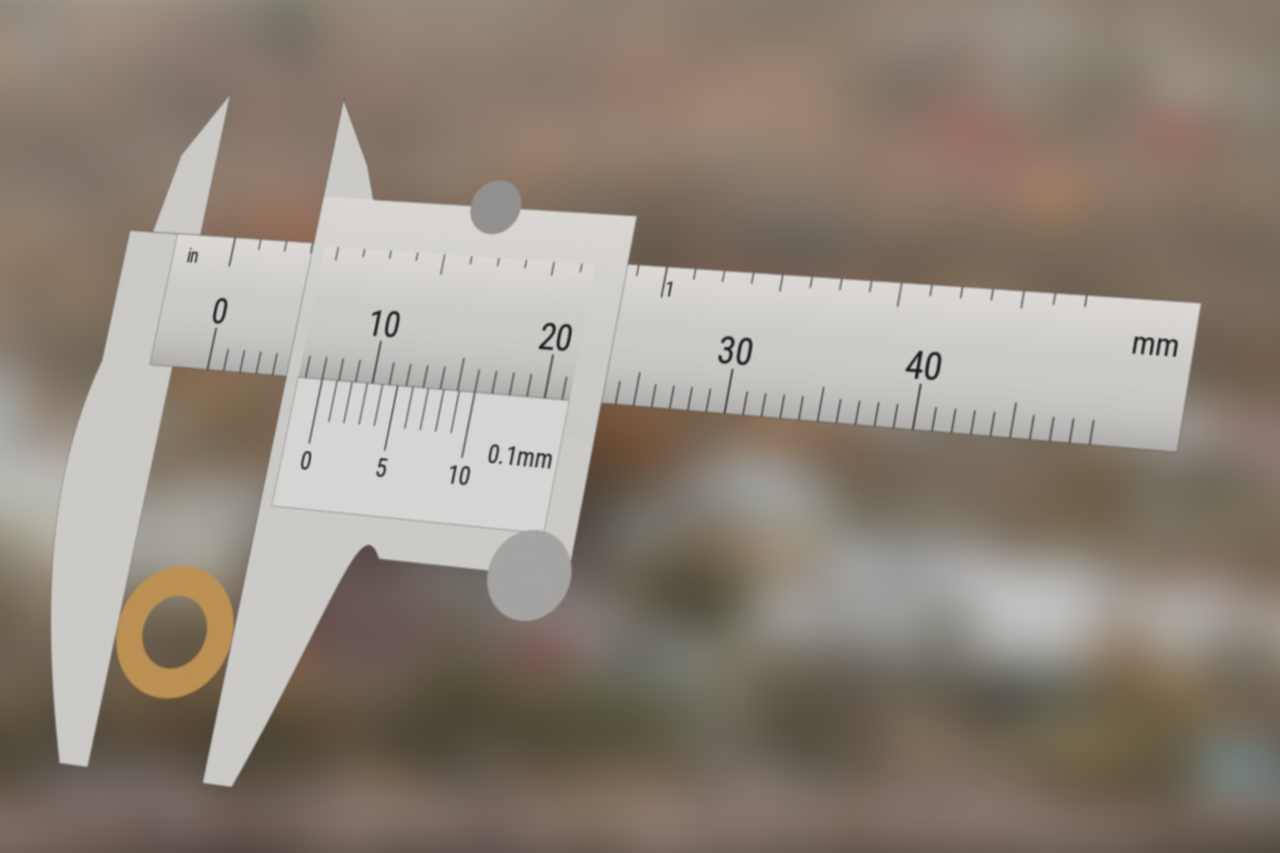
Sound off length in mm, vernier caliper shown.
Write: 7.0 mm
